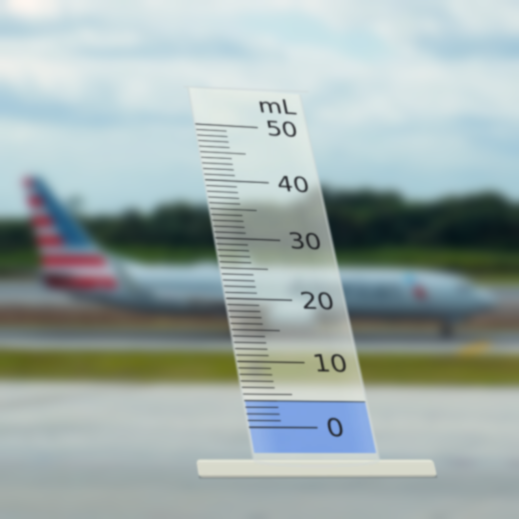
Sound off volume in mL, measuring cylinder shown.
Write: 4 mL
